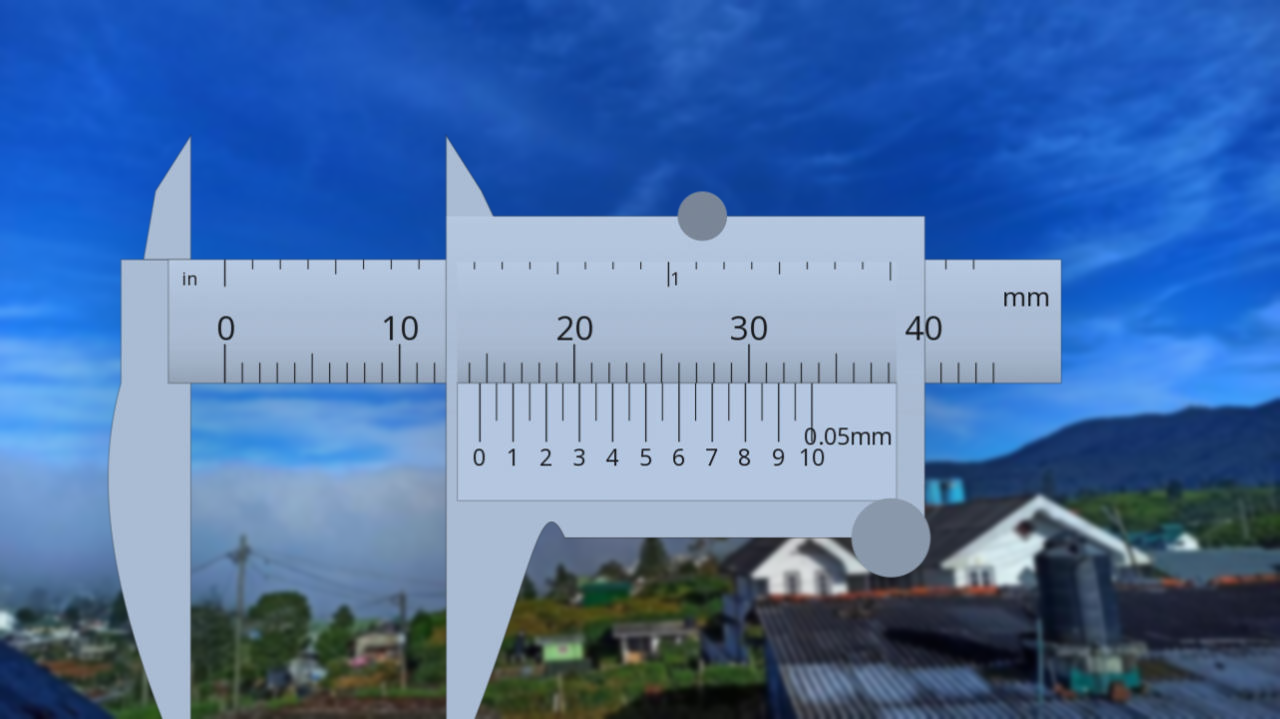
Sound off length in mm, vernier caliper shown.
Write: 14.6 mm
